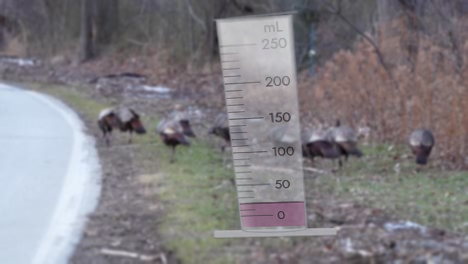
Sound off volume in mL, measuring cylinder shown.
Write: 20 mL
